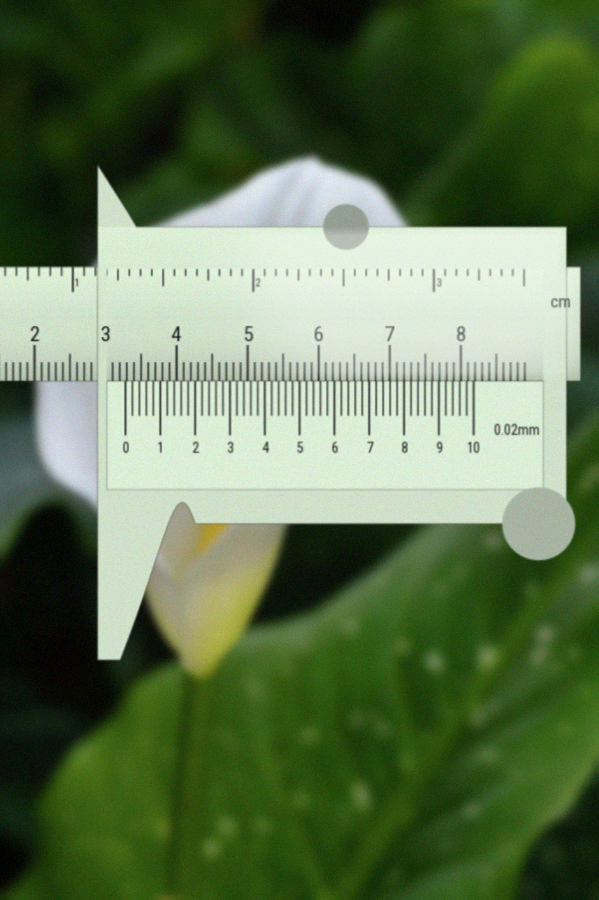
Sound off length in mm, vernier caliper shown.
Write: 32.8 mm
